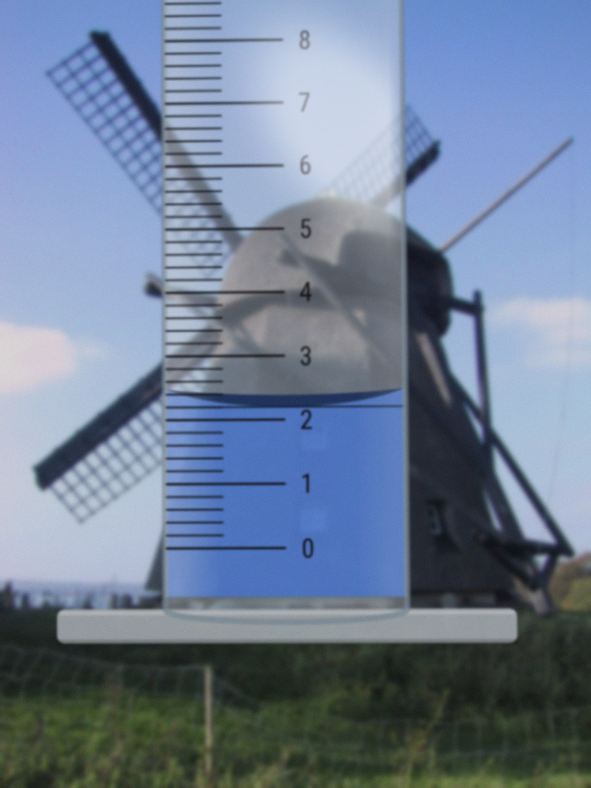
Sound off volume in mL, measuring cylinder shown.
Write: 2.2 mL
